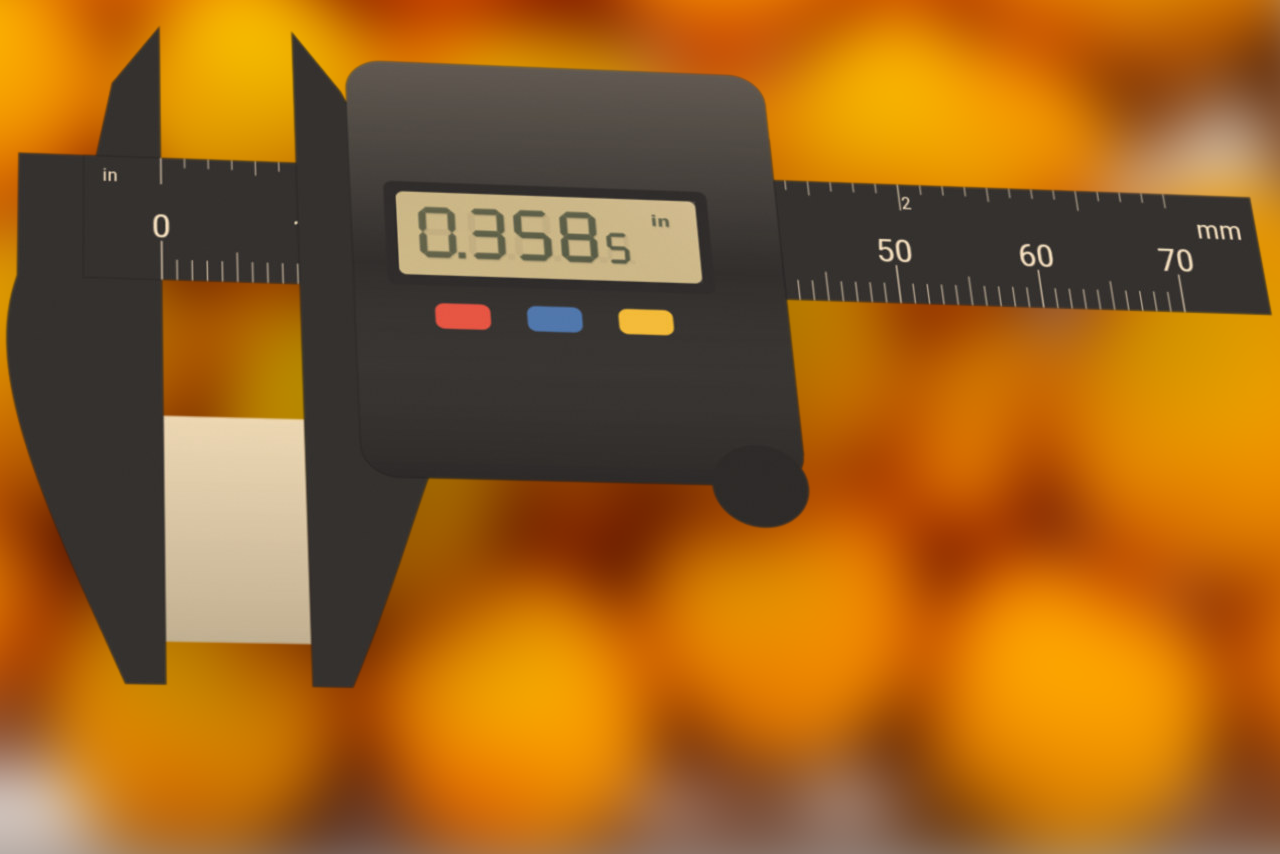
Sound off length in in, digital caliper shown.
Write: 0.3585 in
